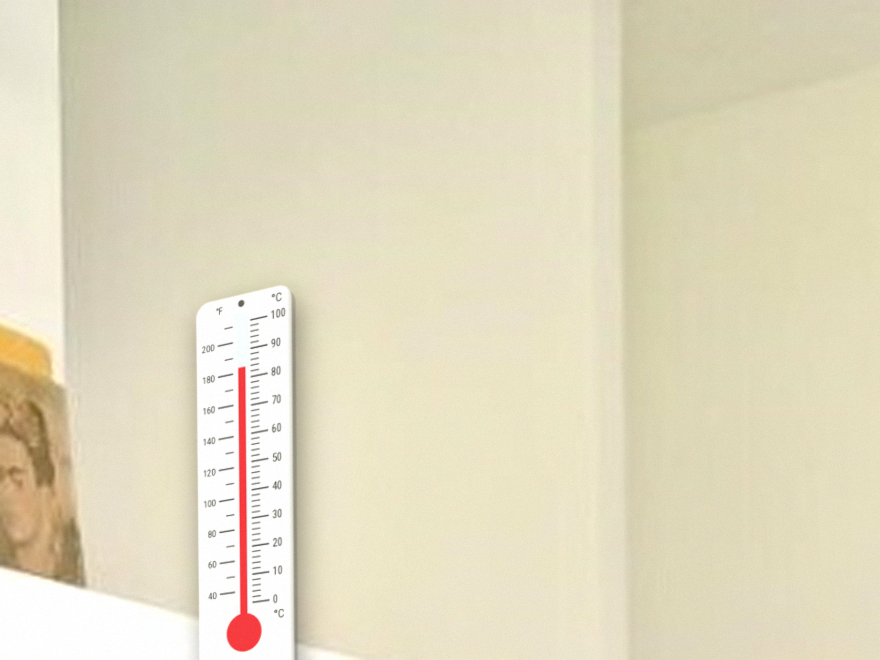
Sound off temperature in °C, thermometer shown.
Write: 84 °C
